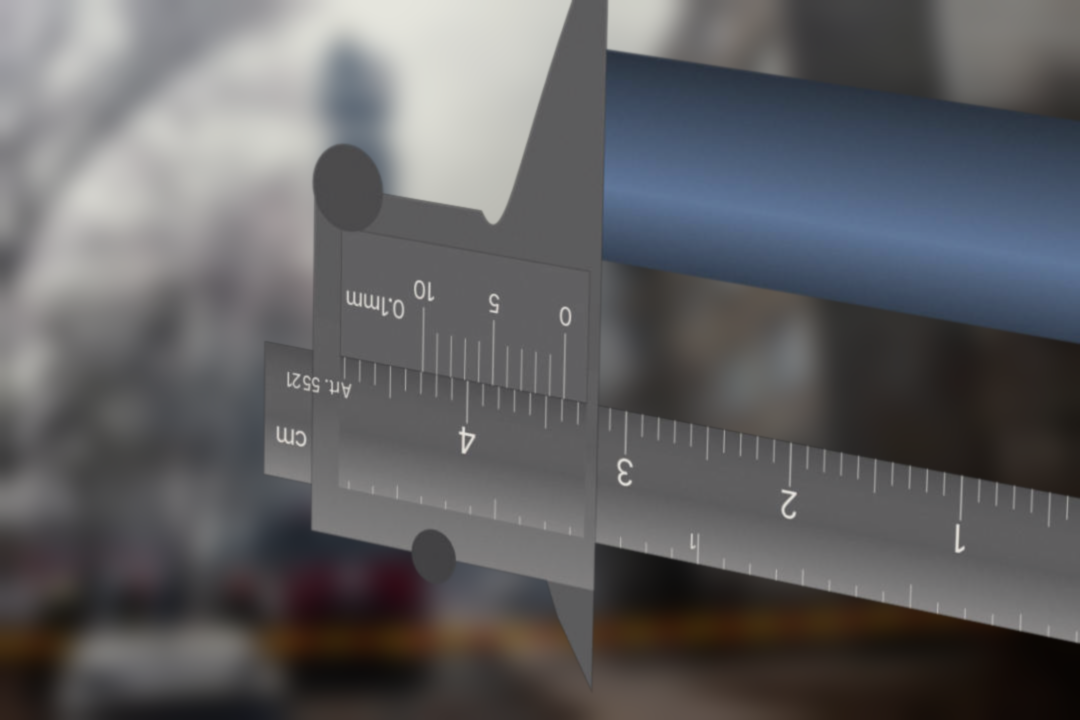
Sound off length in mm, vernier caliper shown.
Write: 33.9 mm
